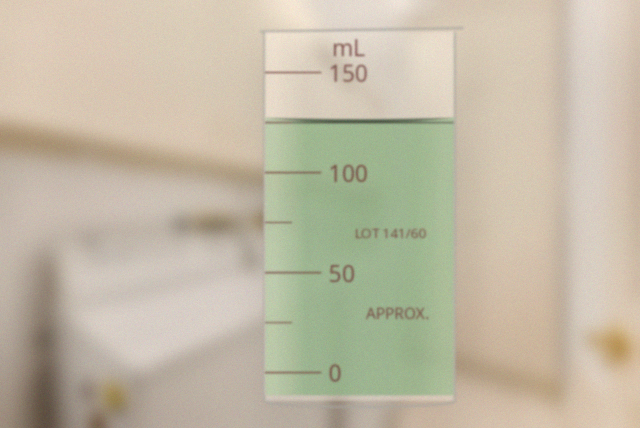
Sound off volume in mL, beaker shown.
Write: 125 mL
